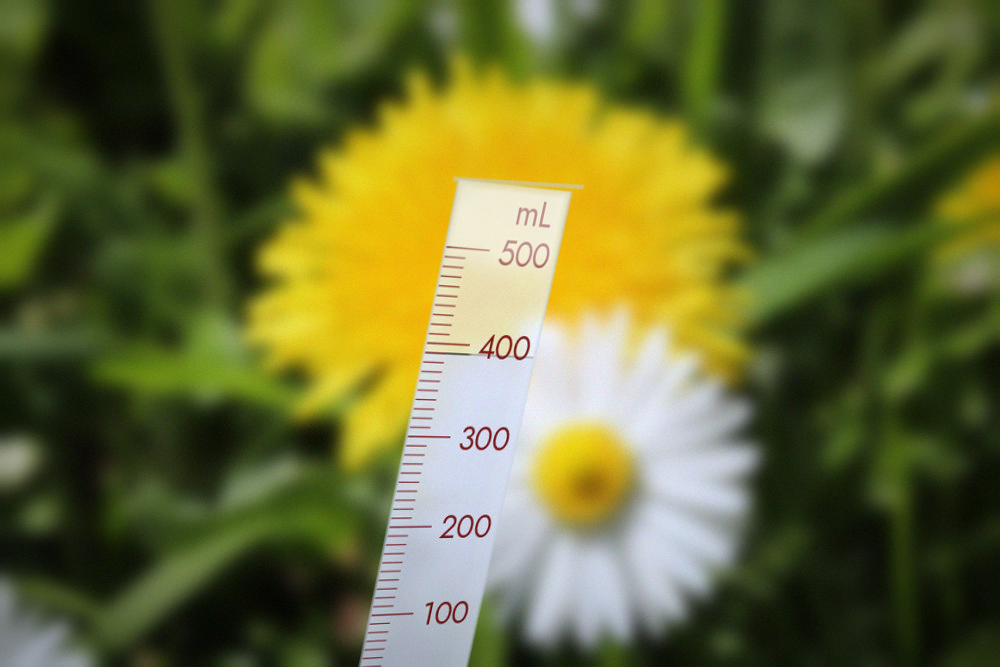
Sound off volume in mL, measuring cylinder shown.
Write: 390 mL
